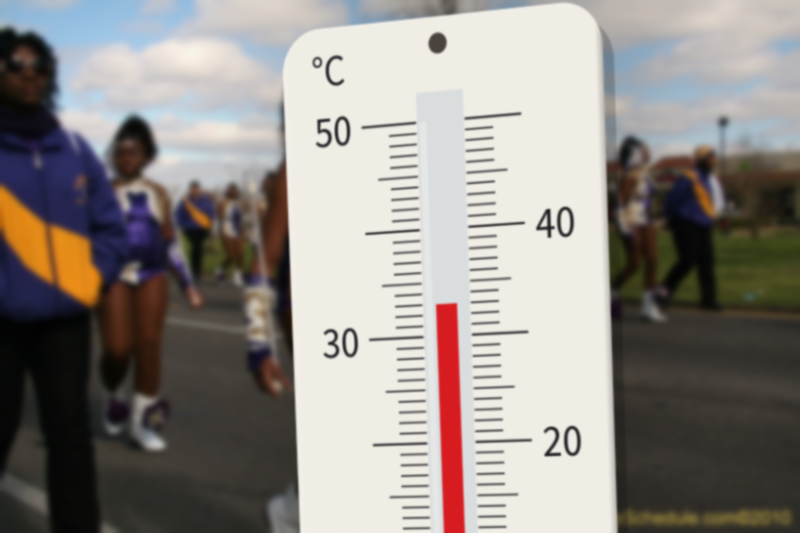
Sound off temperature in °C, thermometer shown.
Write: 33 °C
